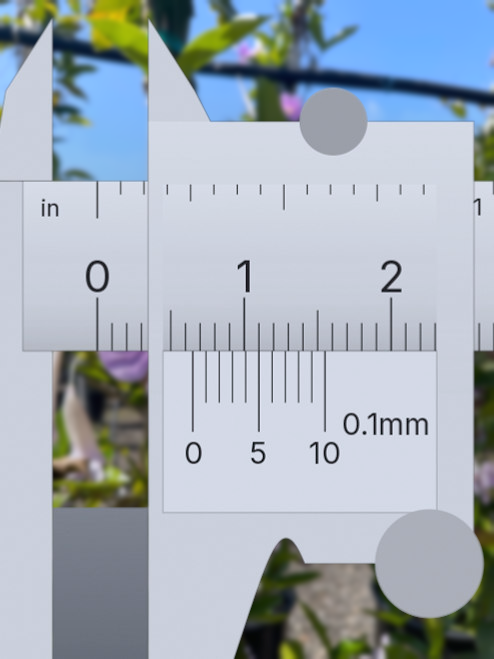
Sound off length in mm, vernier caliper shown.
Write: 6.5 mm
